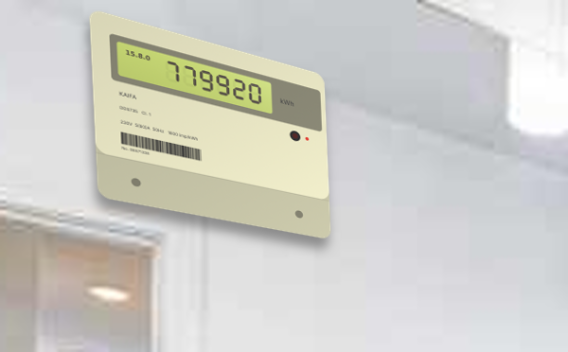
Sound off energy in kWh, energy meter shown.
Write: 779920 kWh
